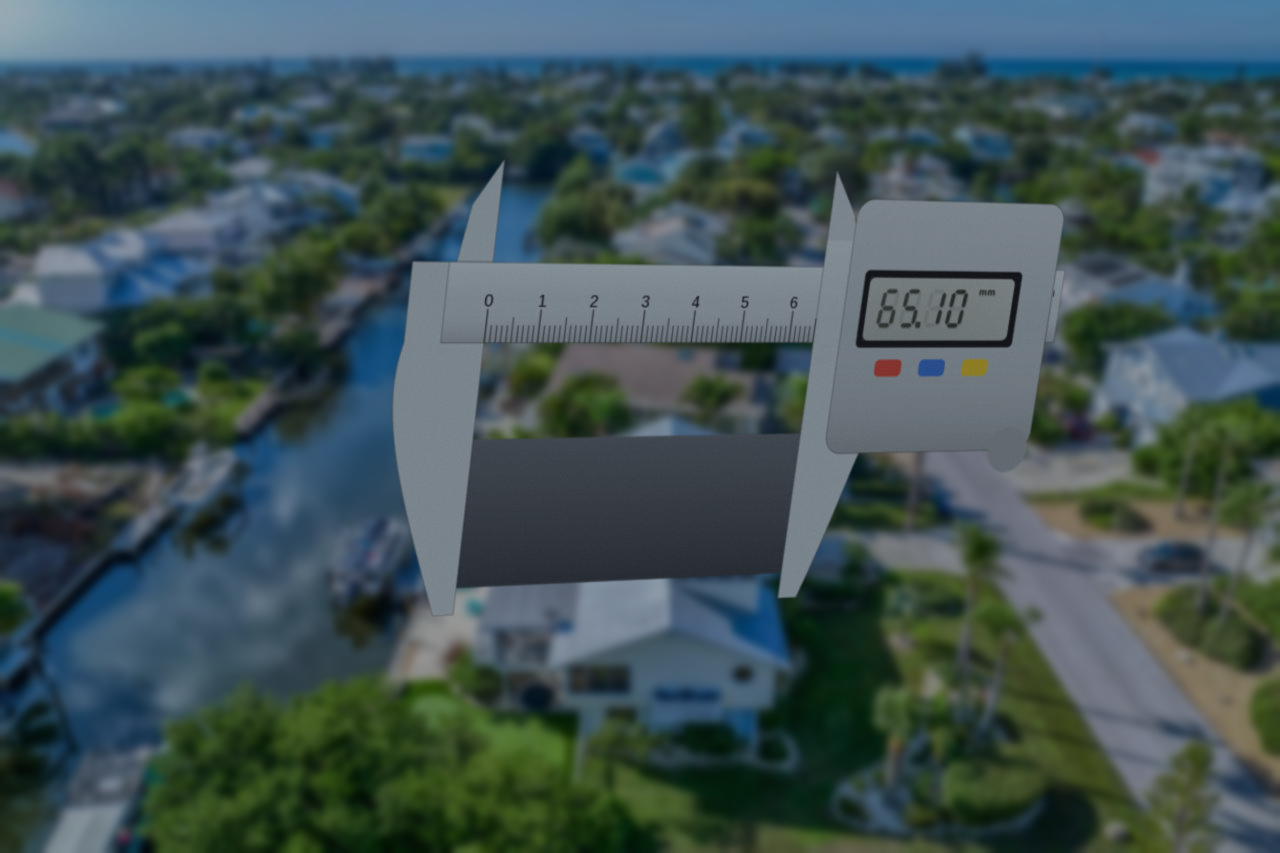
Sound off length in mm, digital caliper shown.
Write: 65.10 mm
